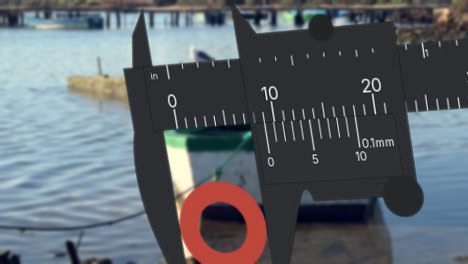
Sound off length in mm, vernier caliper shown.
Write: 9.0 mm
